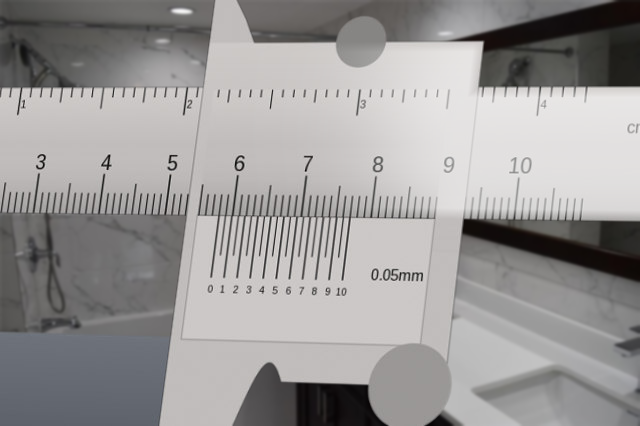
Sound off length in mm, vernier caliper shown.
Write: 58.0 mm
